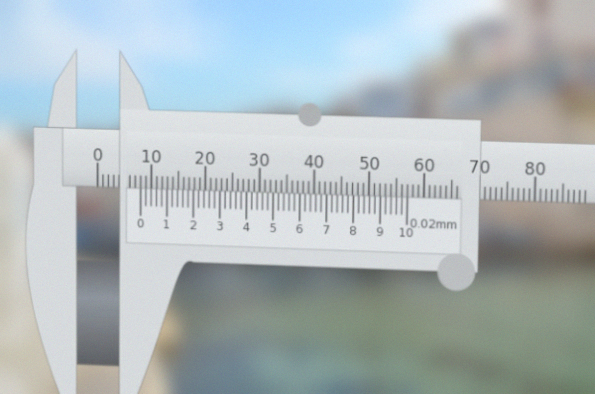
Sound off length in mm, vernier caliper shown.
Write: 8.0 mm
